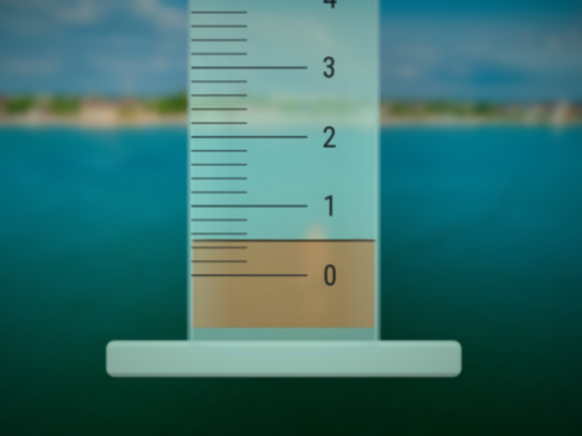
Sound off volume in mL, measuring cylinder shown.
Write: 0.5 mL
